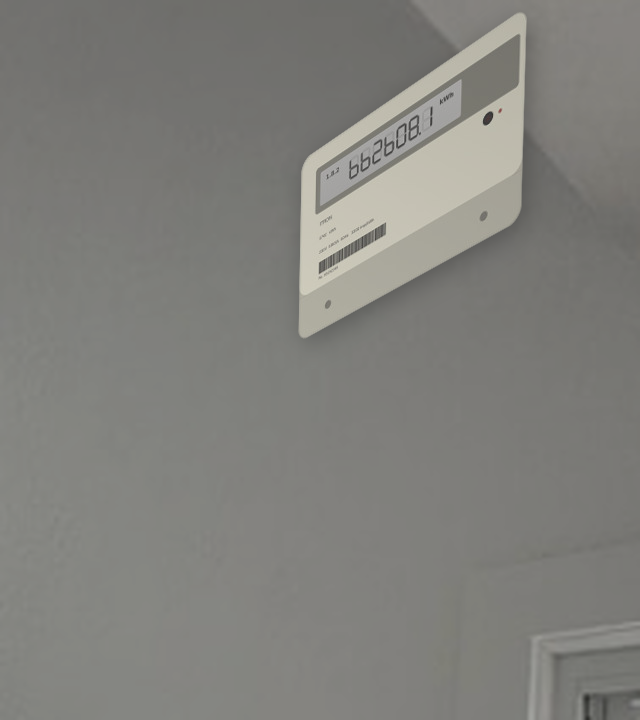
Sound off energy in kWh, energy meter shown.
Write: 662608.1 kWh
